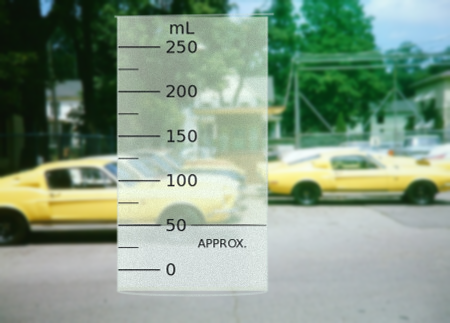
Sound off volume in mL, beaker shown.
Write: 50 mL
